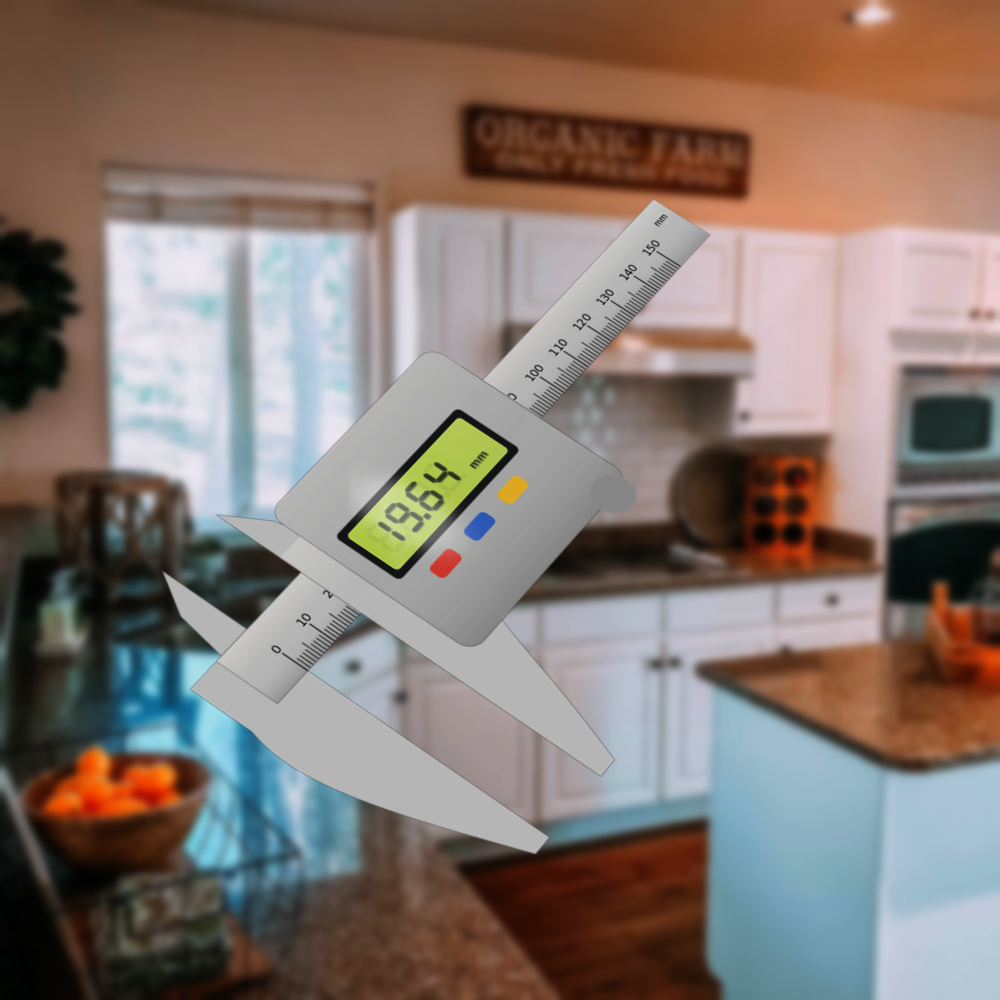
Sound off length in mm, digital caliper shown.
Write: 19.64 mm
